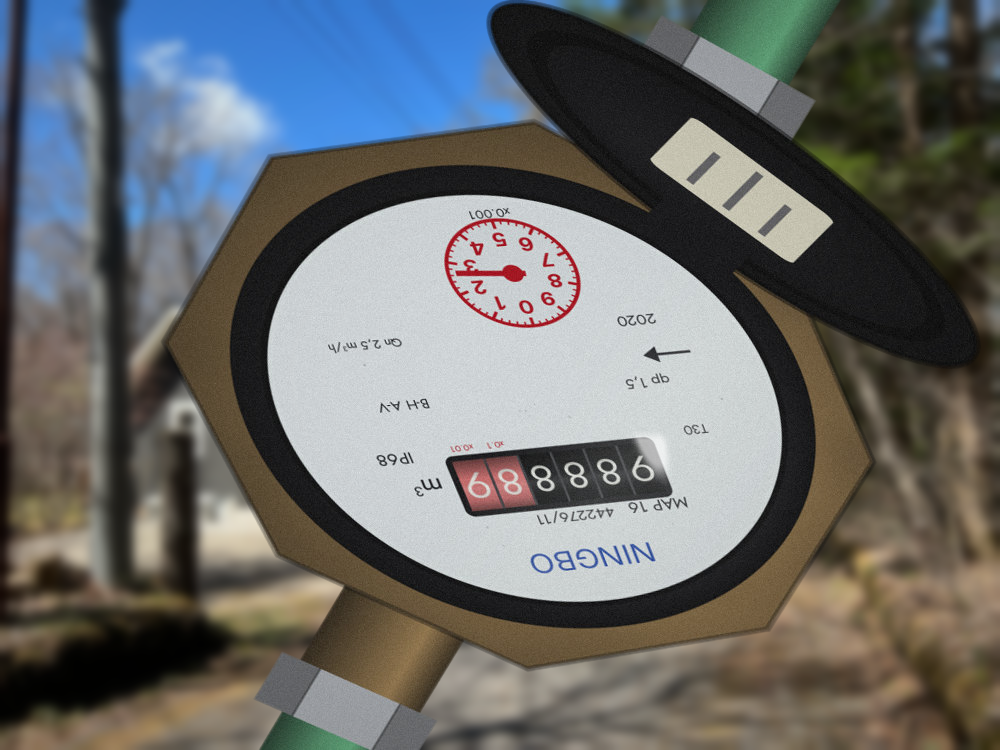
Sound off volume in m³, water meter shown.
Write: 9888.892 m³
